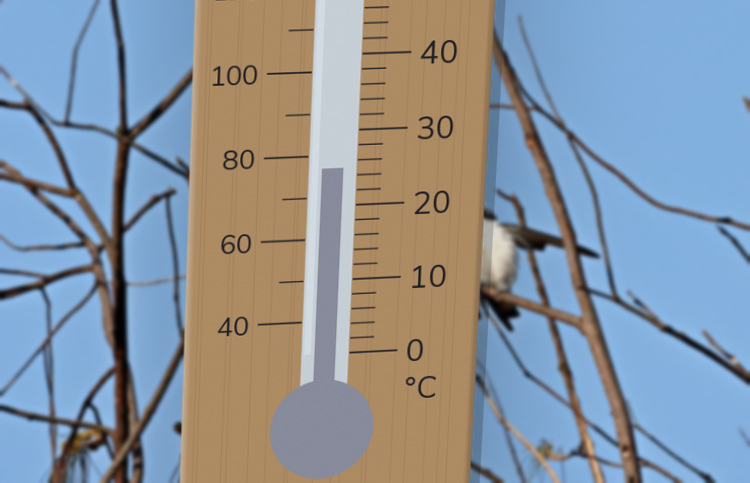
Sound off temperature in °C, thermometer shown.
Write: 25 °C
